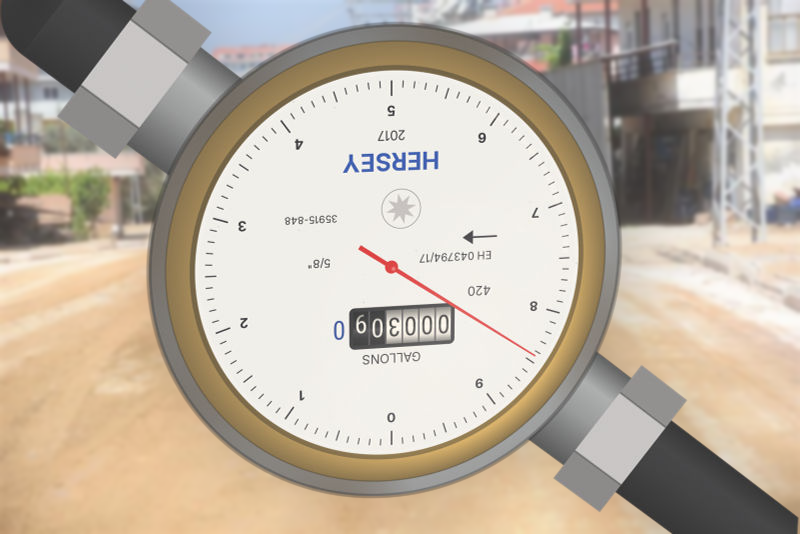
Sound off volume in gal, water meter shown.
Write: 3088.4 gal
